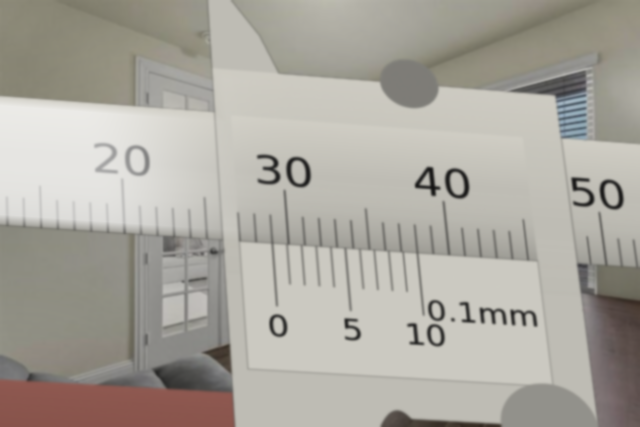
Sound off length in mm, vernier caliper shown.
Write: 29.0 mm
